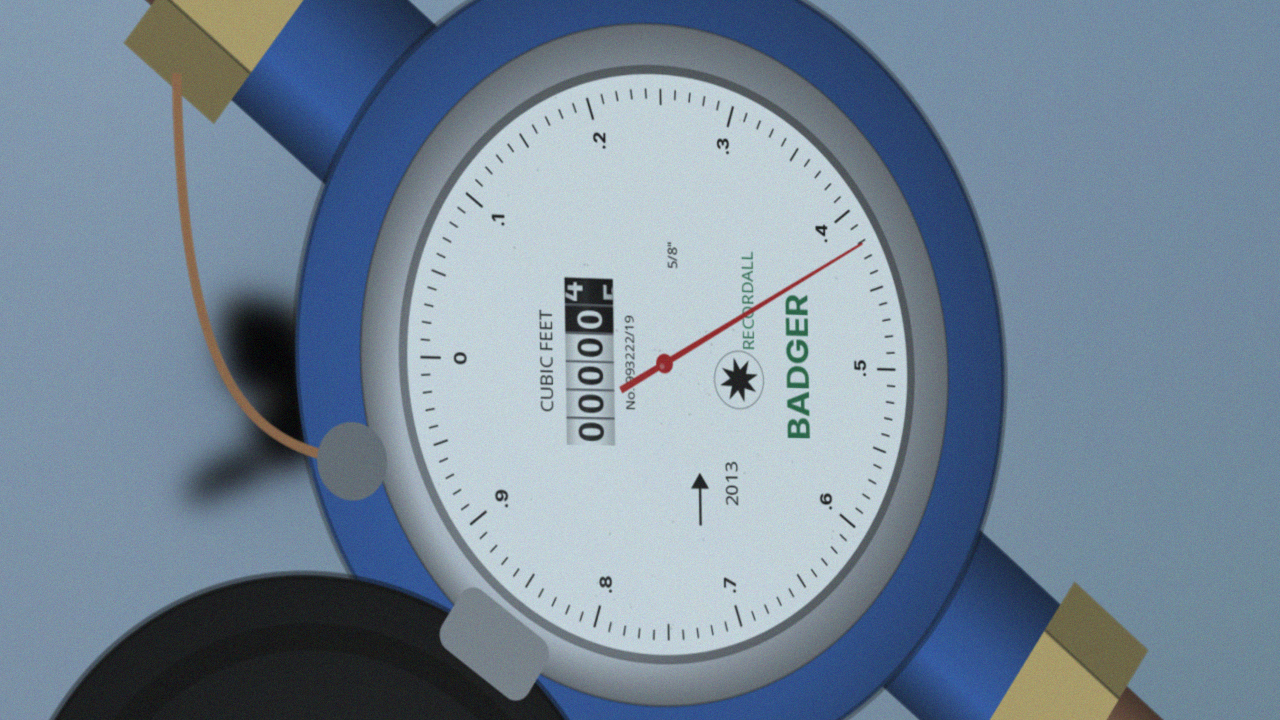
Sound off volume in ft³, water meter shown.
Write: 4.42 ft³
